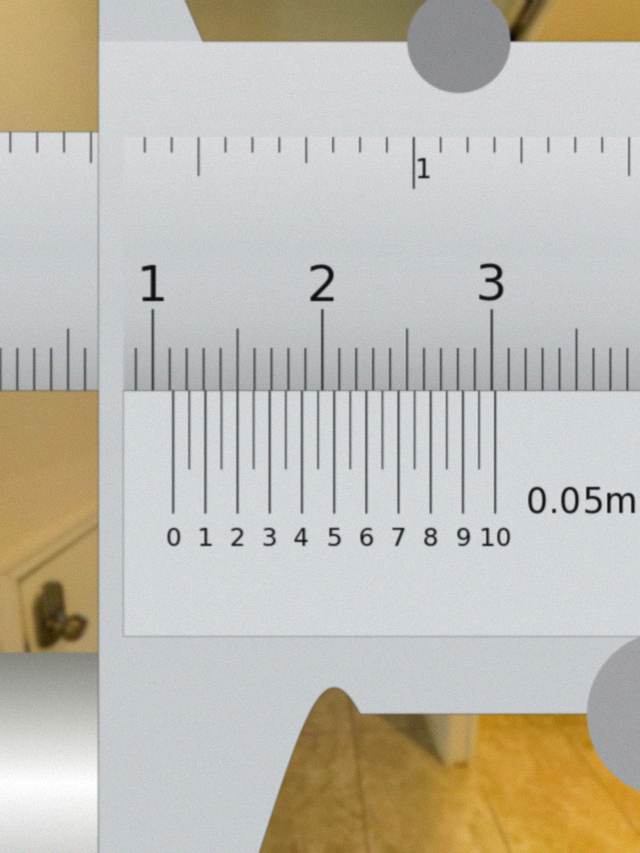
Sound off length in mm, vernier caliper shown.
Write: 11.2 mm
